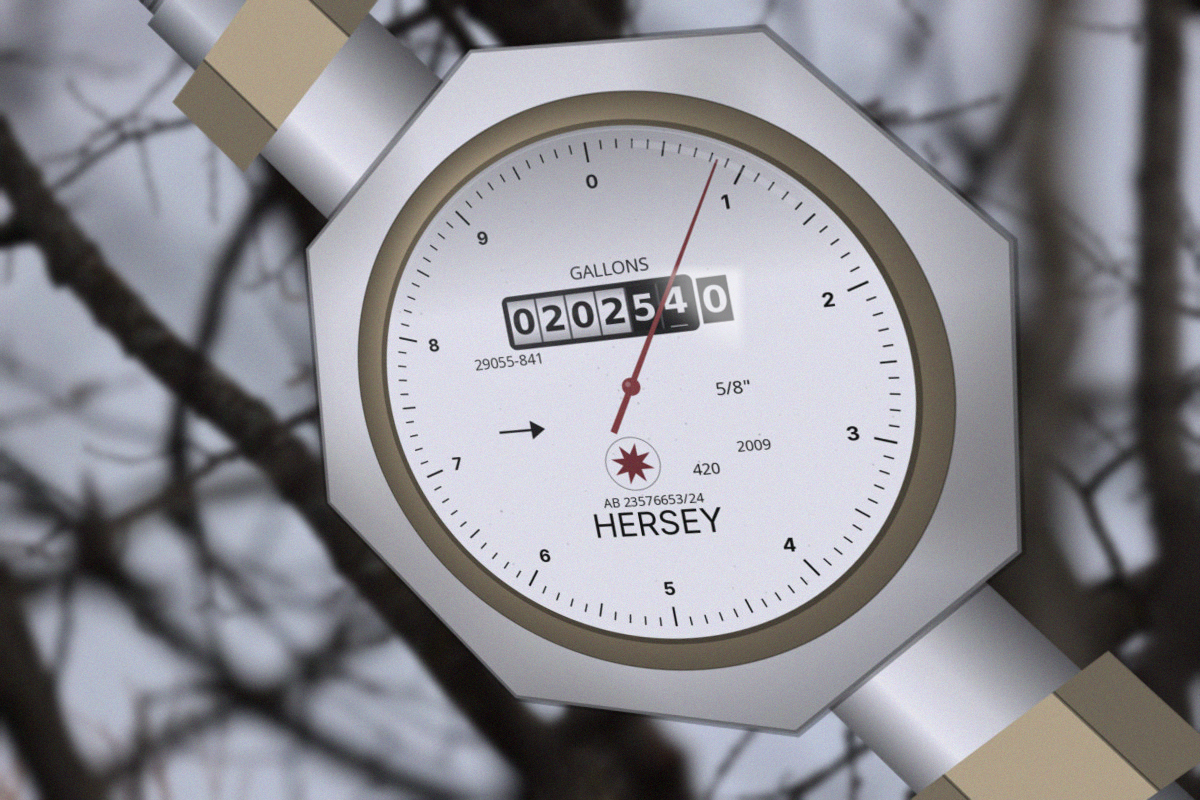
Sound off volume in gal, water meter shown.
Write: 202540.8 gal
